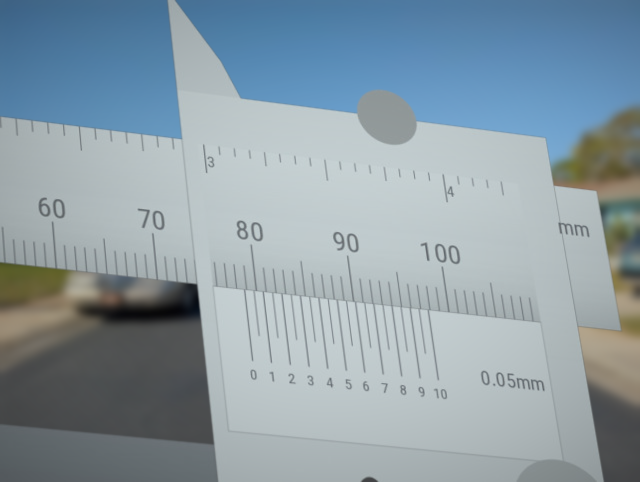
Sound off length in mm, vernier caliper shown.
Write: 78.8 mm
